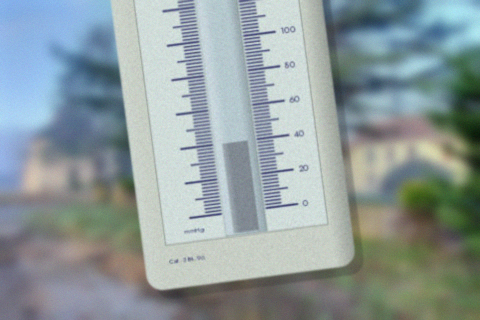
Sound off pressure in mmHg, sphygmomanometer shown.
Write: 40 mmHg
